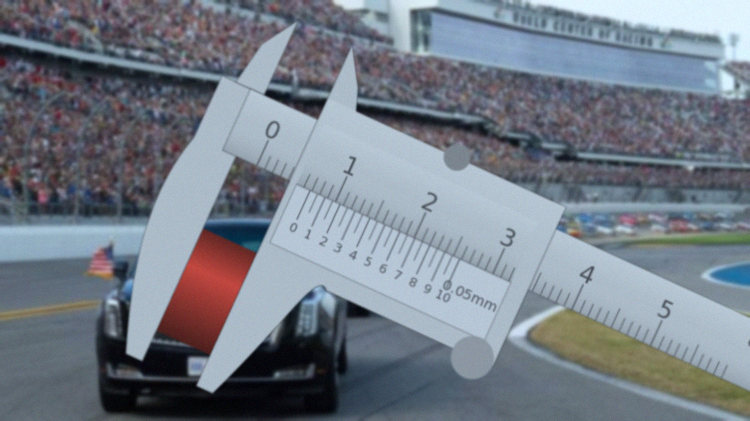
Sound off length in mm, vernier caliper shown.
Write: 6.8 mm
